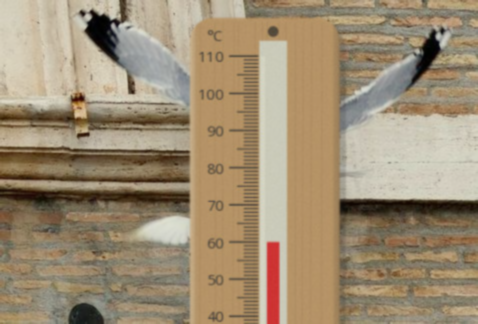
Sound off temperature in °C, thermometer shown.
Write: 60 °C
